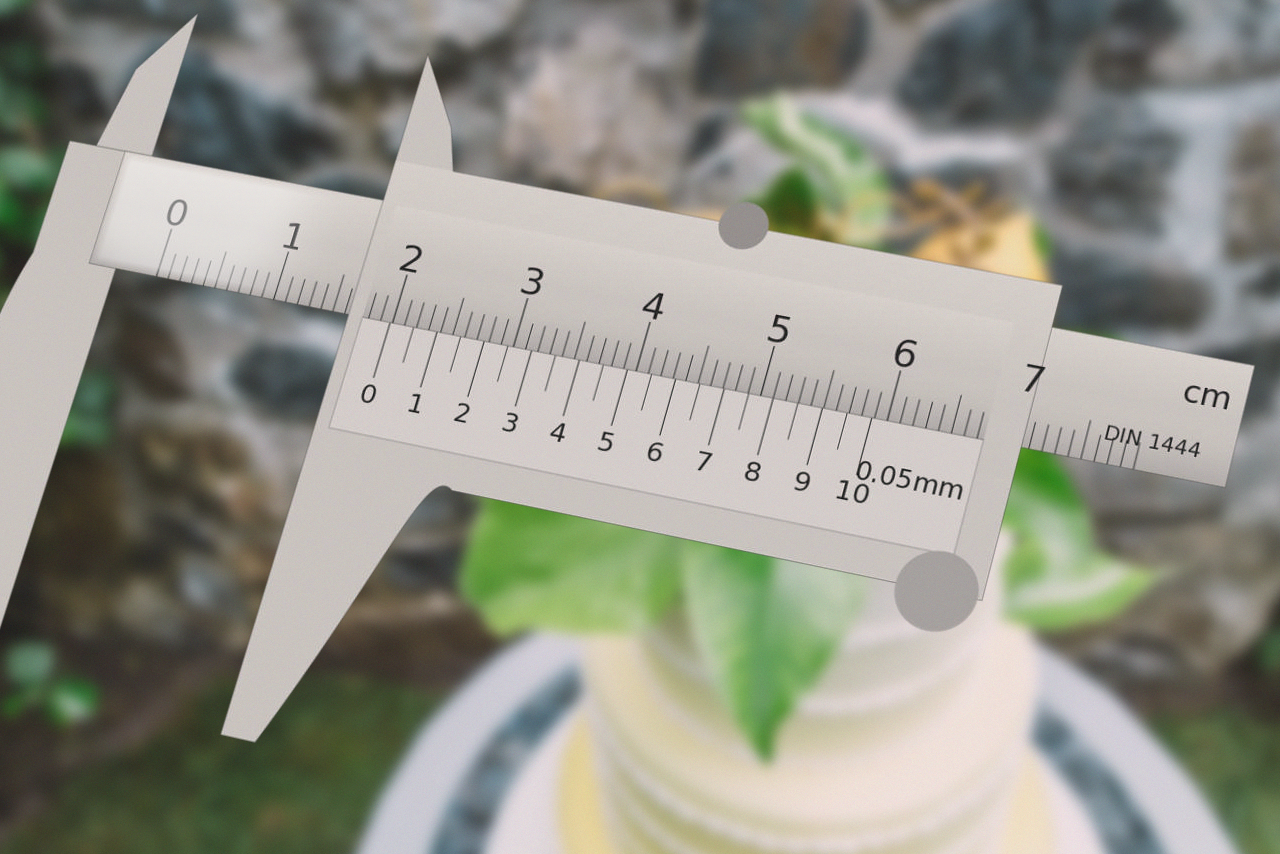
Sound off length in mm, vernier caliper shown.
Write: 19.8 mm
